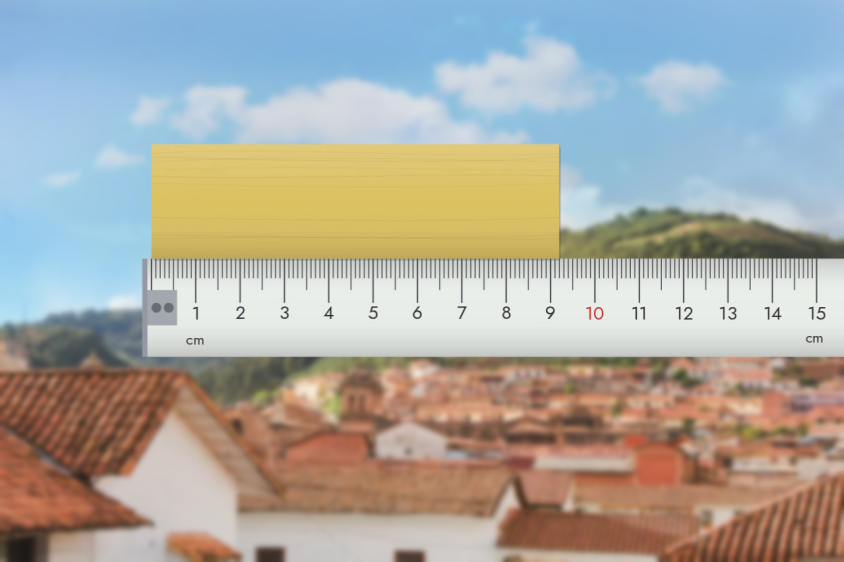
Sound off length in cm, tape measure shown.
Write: 9.2 cm
